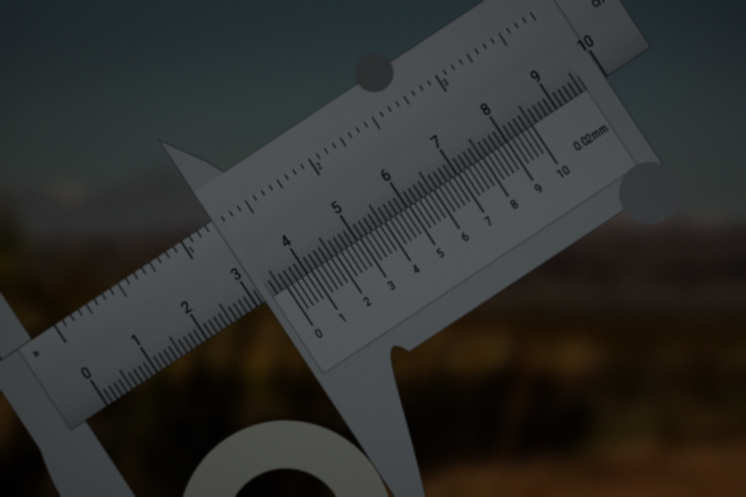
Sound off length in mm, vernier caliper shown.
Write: 36.0 mm
